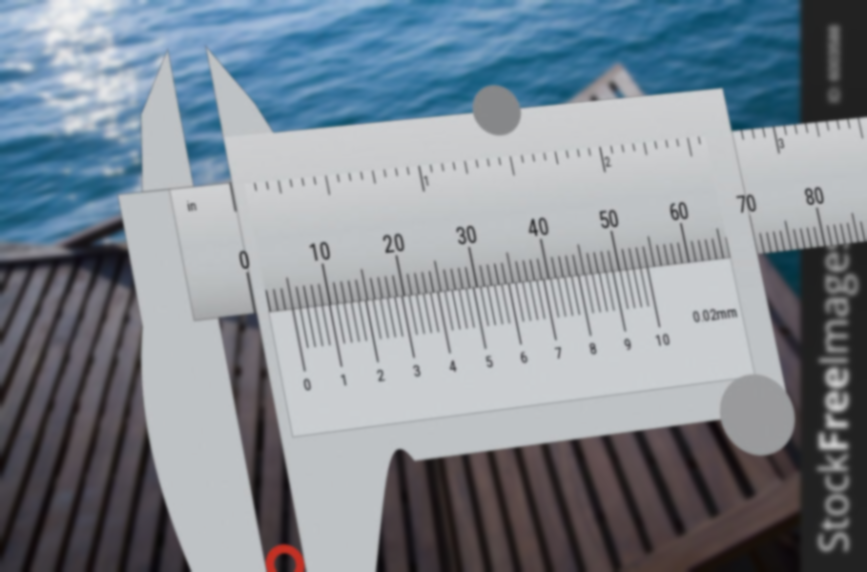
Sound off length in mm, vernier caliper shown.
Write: 5.0 mm
